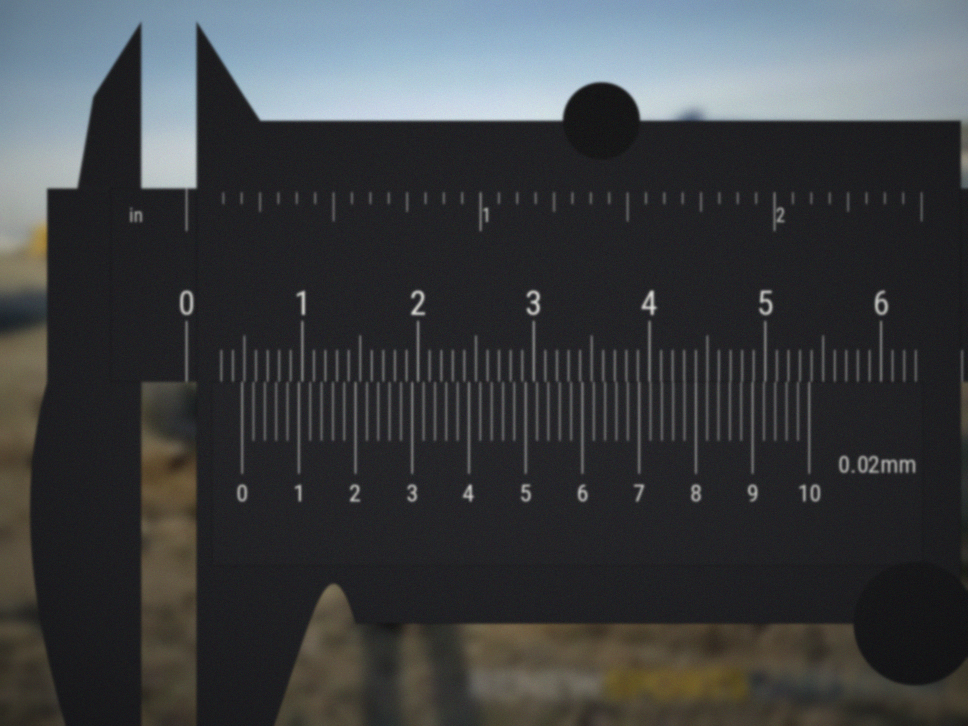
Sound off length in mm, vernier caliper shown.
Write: 4.8 mm
